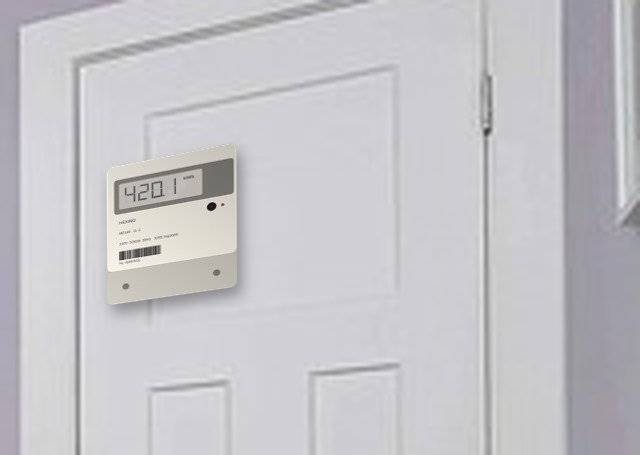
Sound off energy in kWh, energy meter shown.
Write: 420.1 kWh
